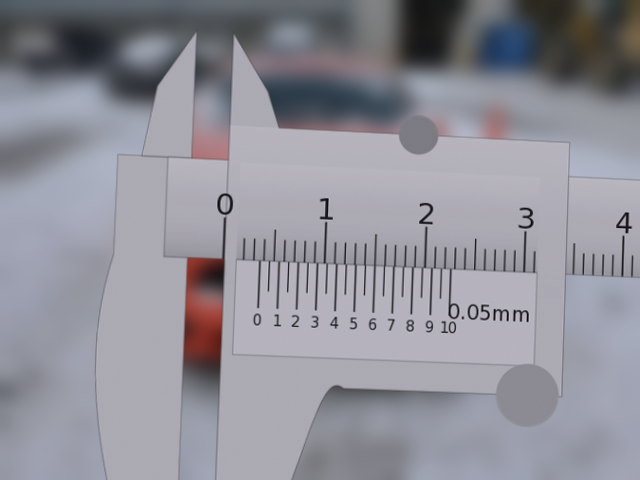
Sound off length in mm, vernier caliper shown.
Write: 3.6 mm
